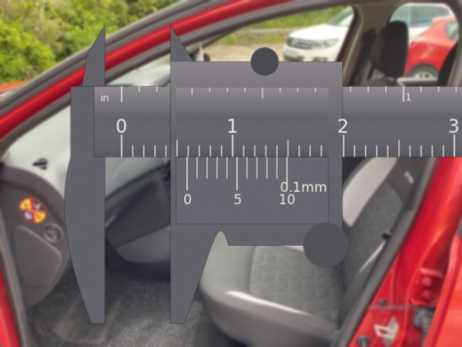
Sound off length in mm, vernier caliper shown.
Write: 5.9 mm
